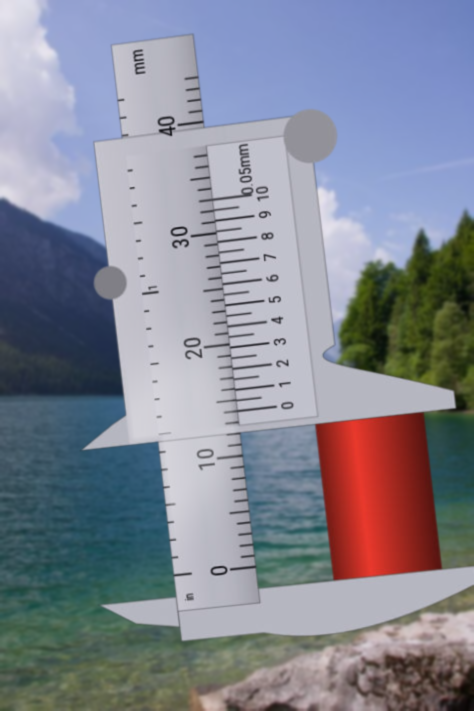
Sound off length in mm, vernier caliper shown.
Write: 14.0 mm
